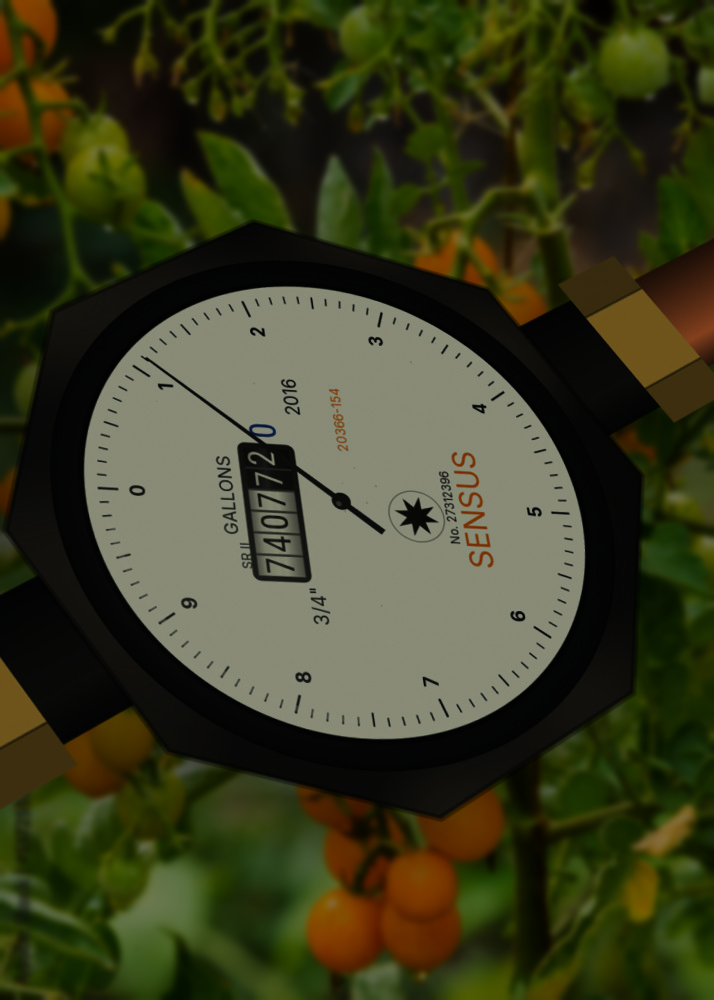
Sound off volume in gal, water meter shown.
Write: 7407721.1 gal
